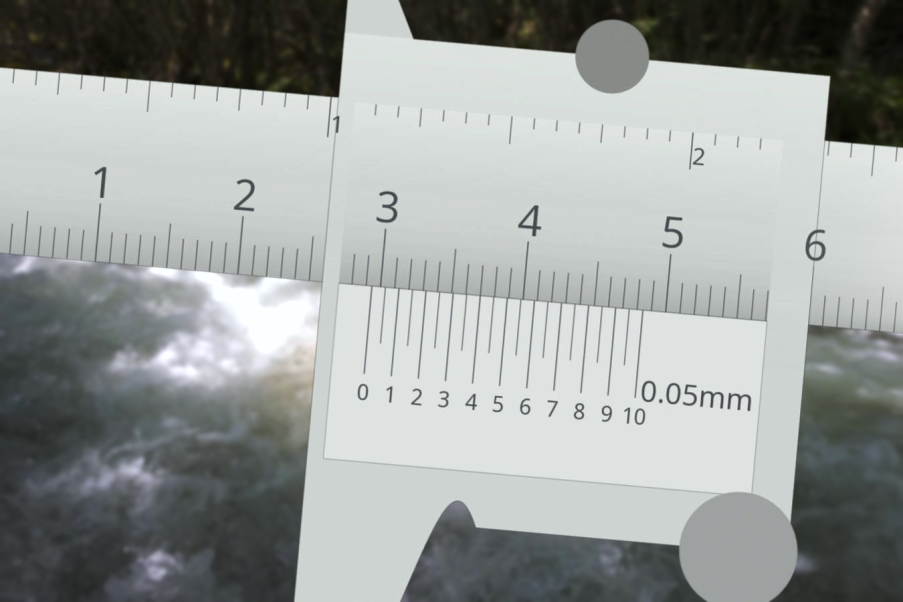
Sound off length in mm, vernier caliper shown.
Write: 29.4 mm
